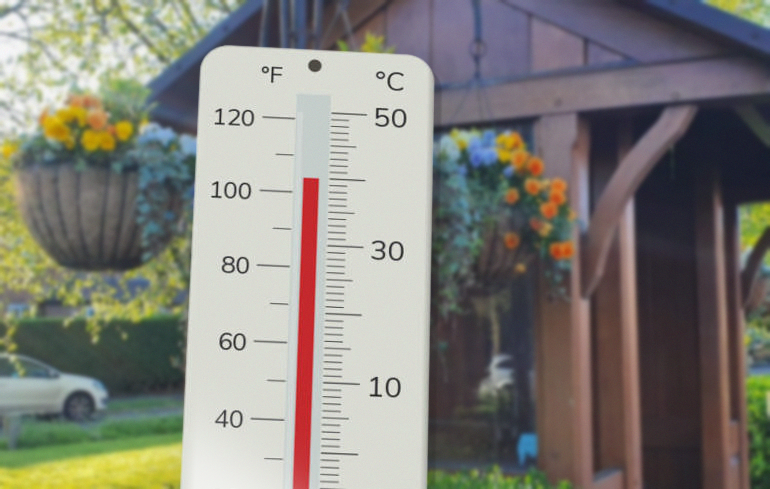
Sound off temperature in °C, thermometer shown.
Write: 40 °C
